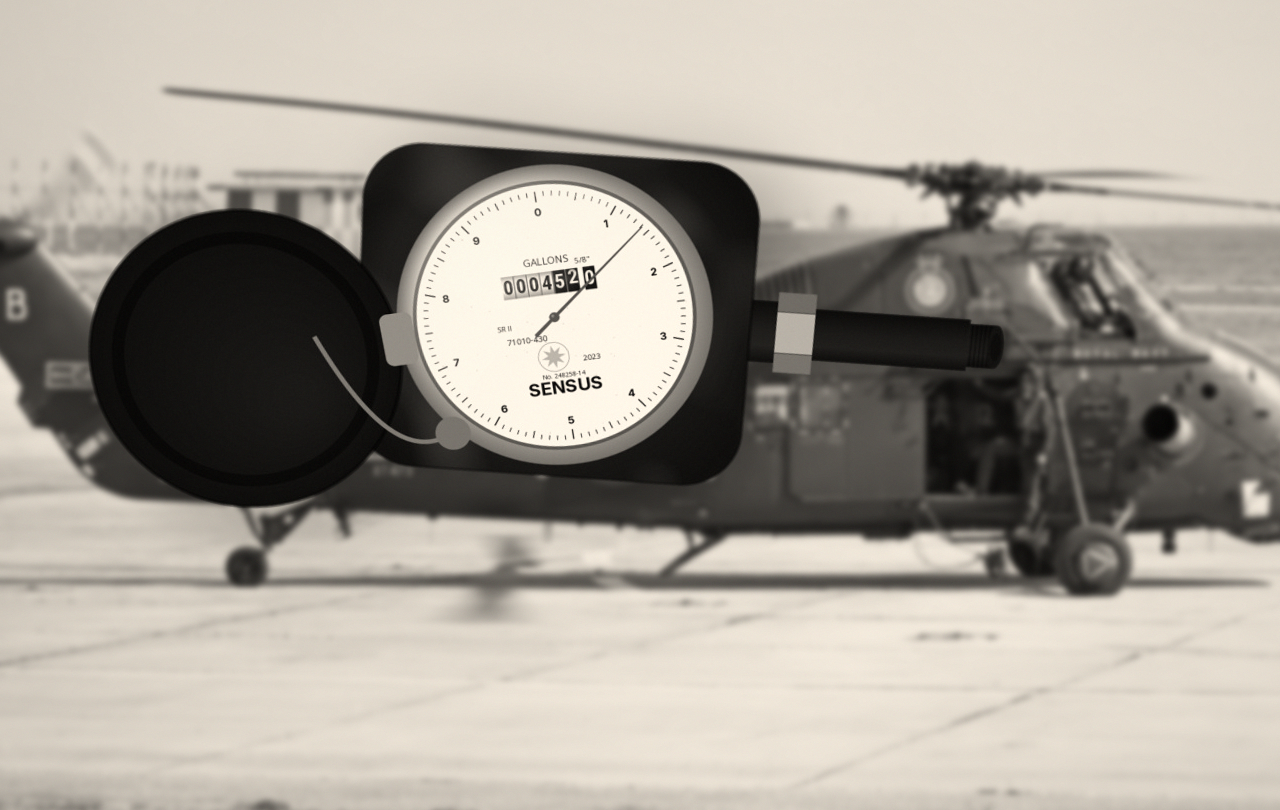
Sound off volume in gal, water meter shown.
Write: 4521.4 gal
